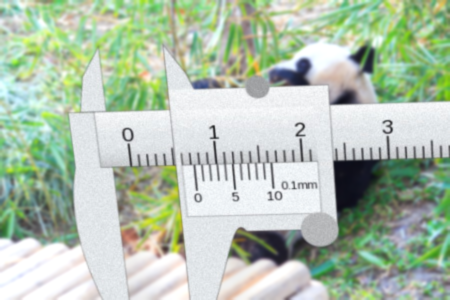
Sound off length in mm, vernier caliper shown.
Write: 7.4 mm
